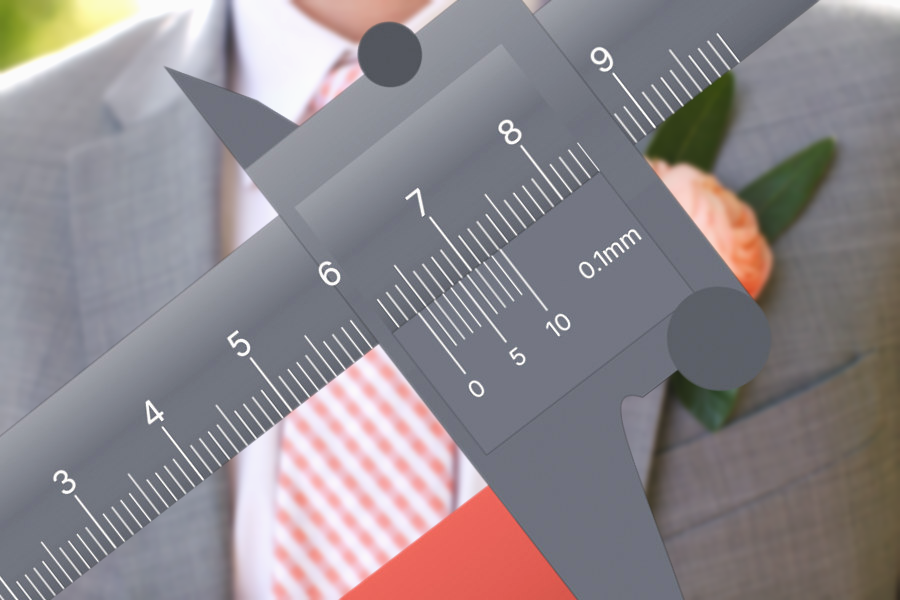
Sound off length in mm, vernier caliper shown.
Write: 64.1 mm
